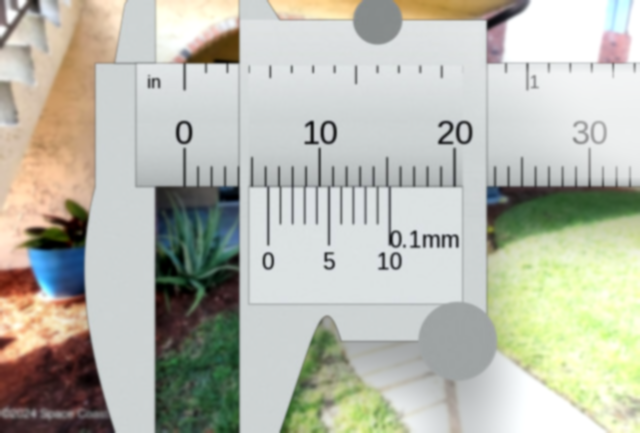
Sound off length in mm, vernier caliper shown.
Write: 6.2 mm
